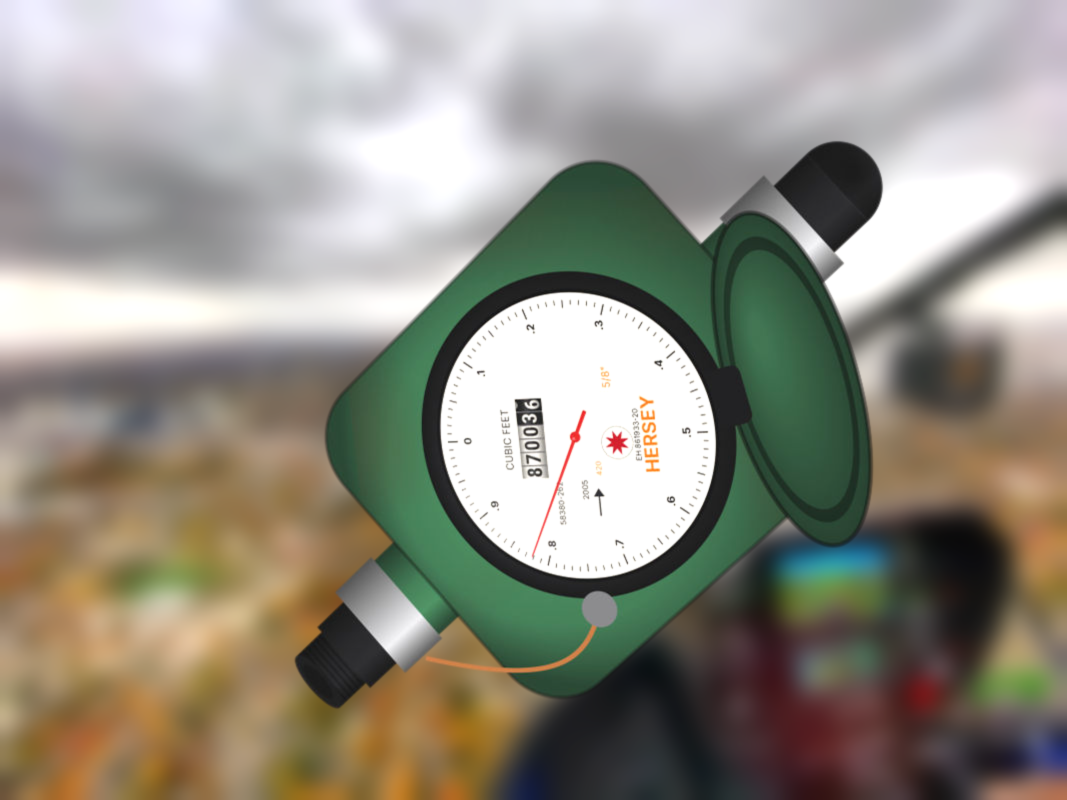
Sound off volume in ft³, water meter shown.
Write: 870035.82 ft³
